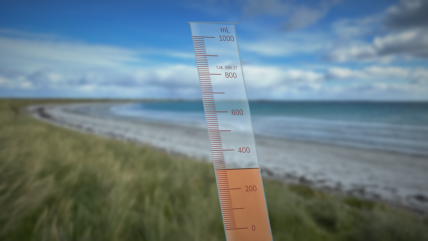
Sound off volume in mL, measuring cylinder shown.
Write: 300 mL
